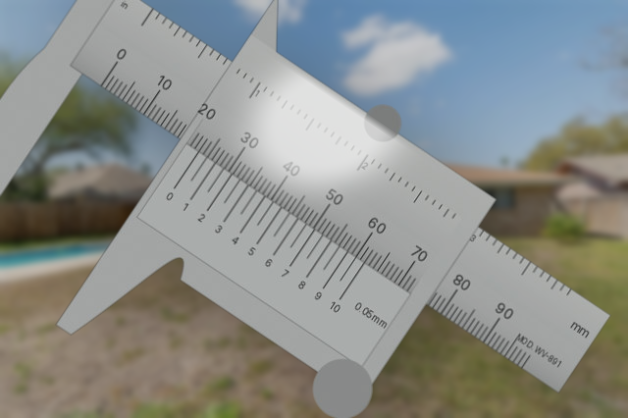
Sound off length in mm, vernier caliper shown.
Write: 23.0 mm
